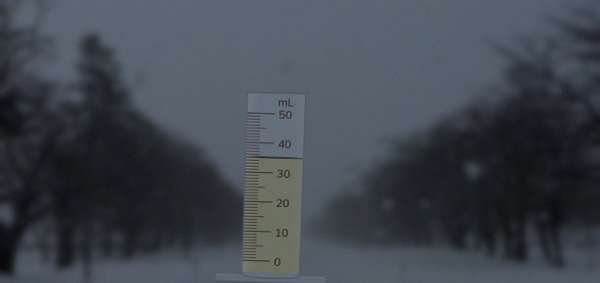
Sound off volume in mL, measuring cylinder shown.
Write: 35 mL
